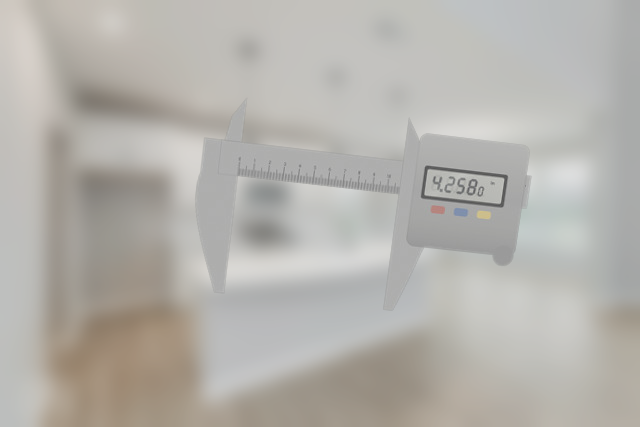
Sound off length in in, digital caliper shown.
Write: 4.2580 in
